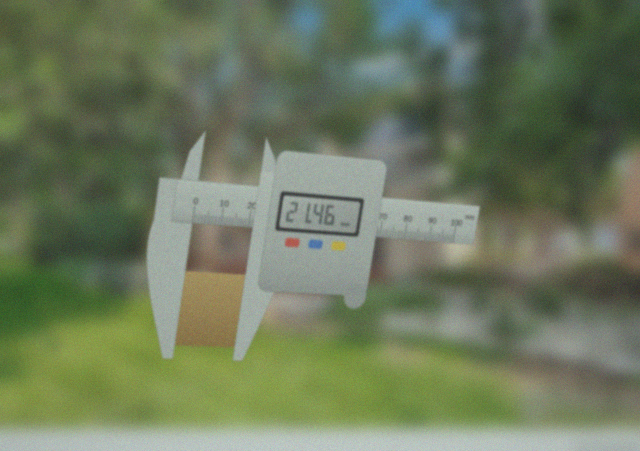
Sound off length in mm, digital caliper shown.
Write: 21.46 mm
